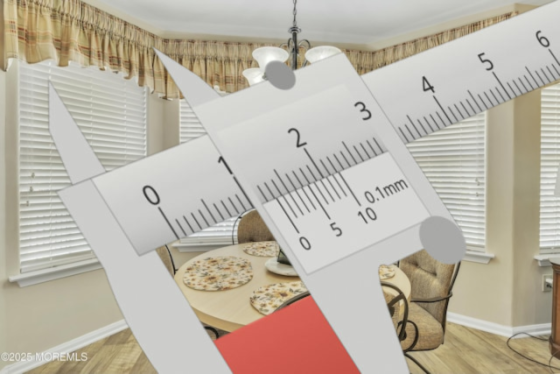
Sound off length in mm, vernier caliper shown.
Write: 13.2 mm
